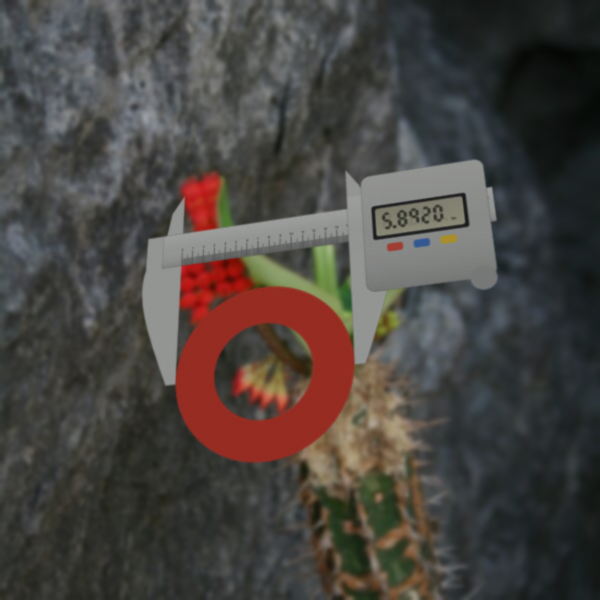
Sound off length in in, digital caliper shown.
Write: 5.8920 in
